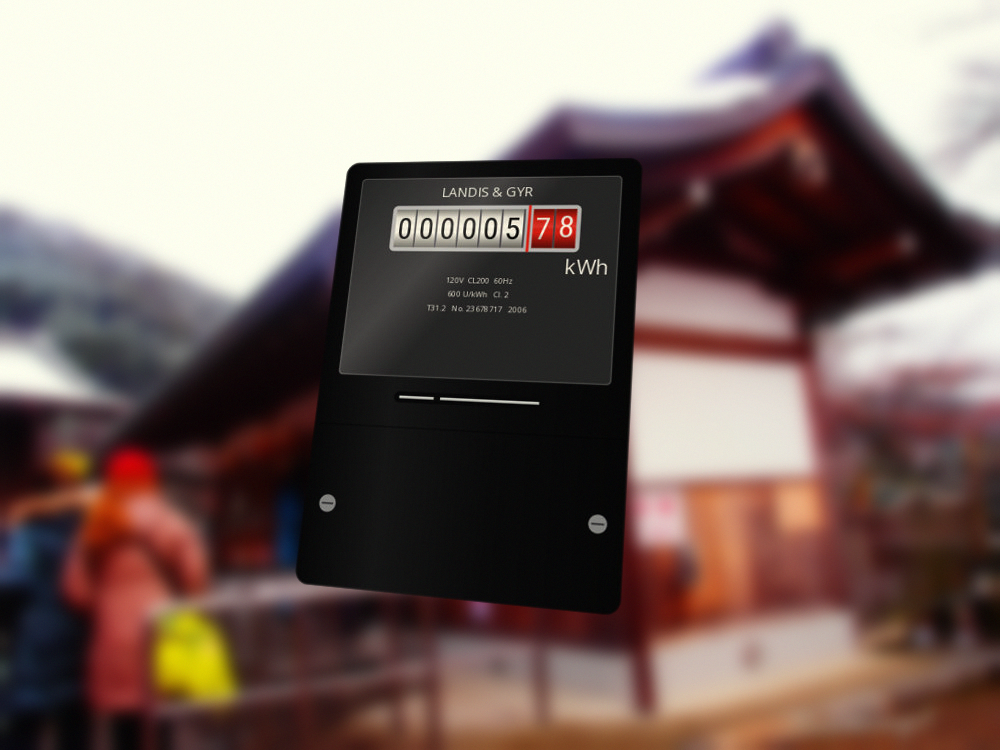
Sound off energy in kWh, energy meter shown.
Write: 5.78 kWh
